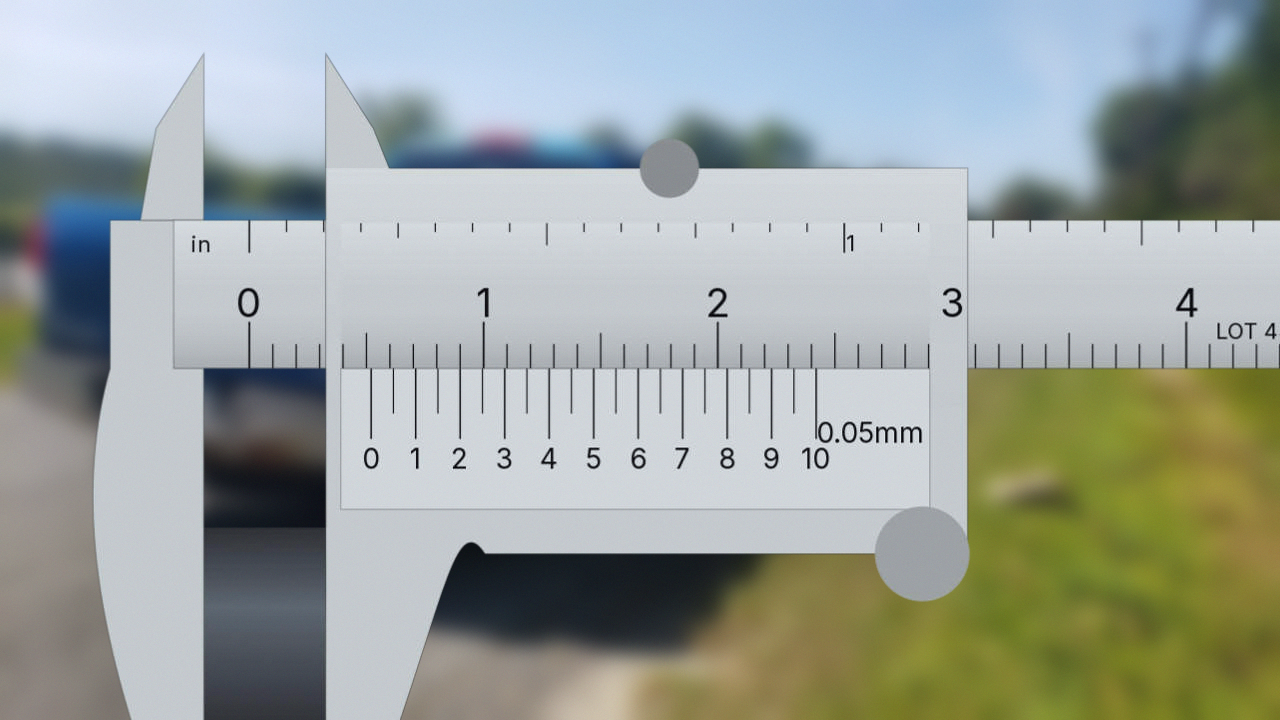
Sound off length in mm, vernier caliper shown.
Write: 5.2 mm
